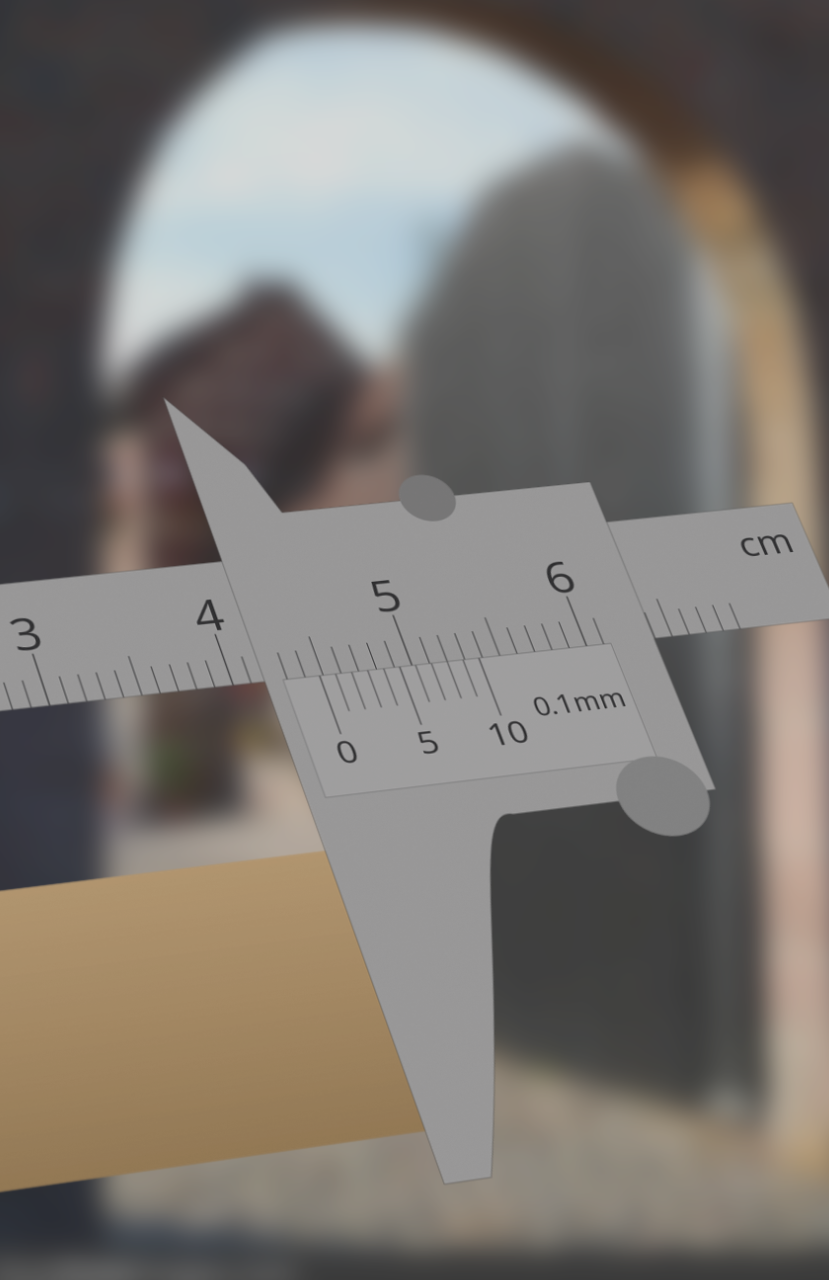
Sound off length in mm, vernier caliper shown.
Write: 44.8 mm
